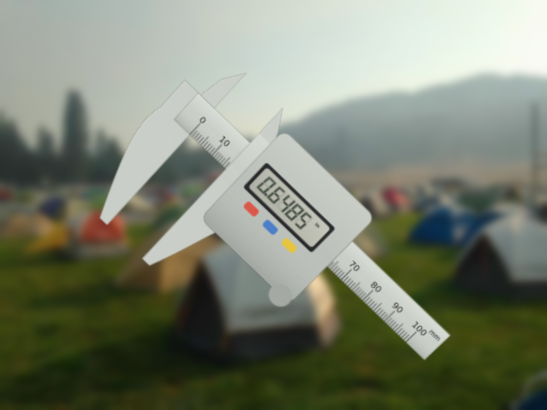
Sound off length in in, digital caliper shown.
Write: 0.6485 in
